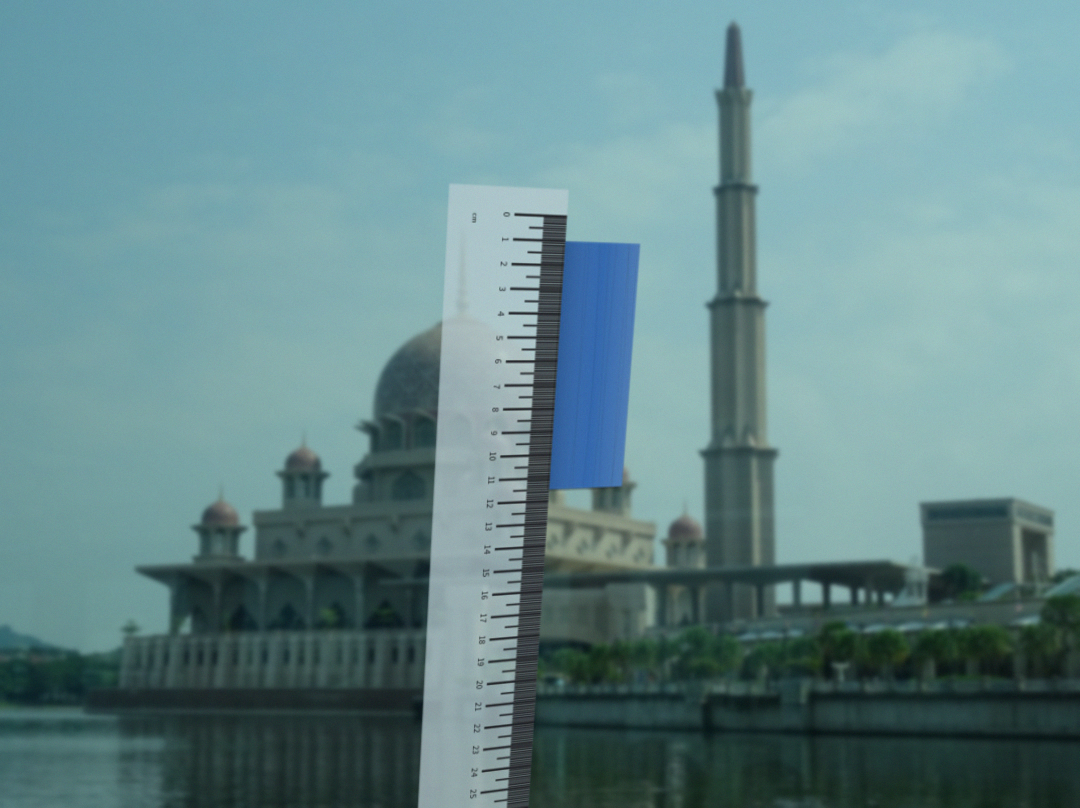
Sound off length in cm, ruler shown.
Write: 10.5 cm
